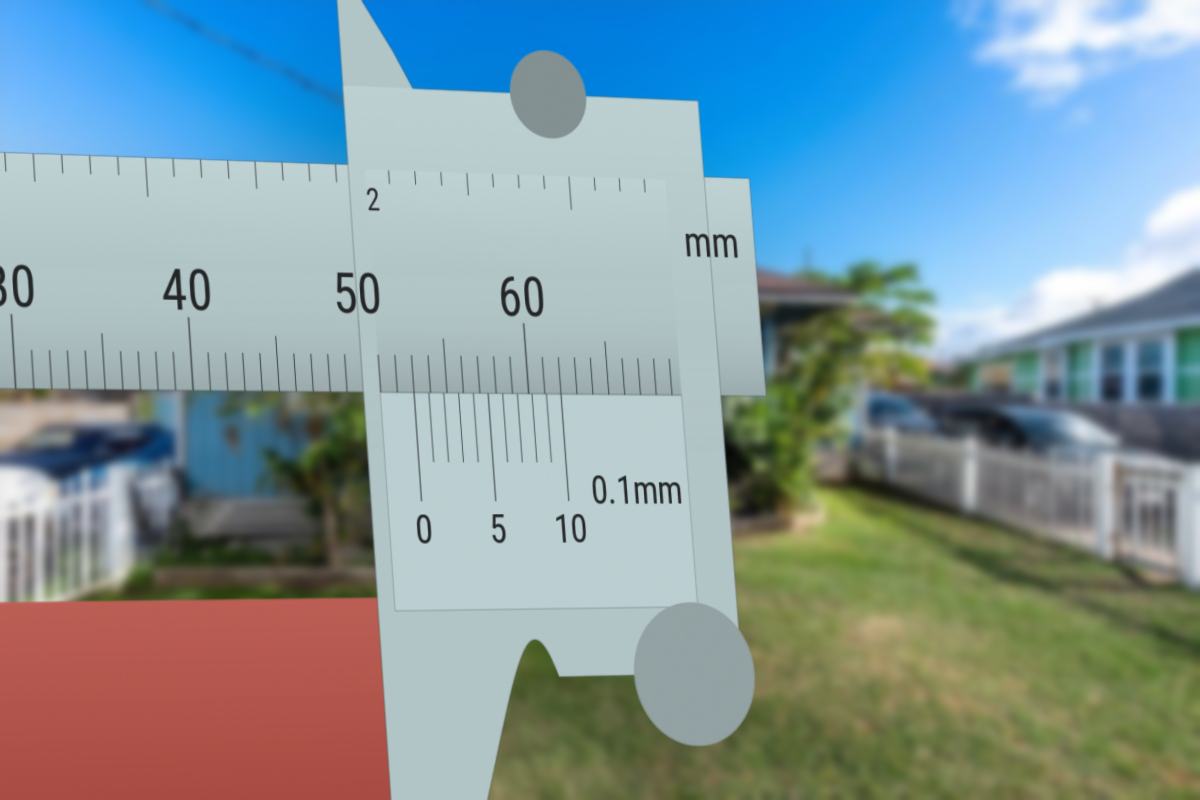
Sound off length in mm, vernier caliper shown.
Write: 53.0 mm
